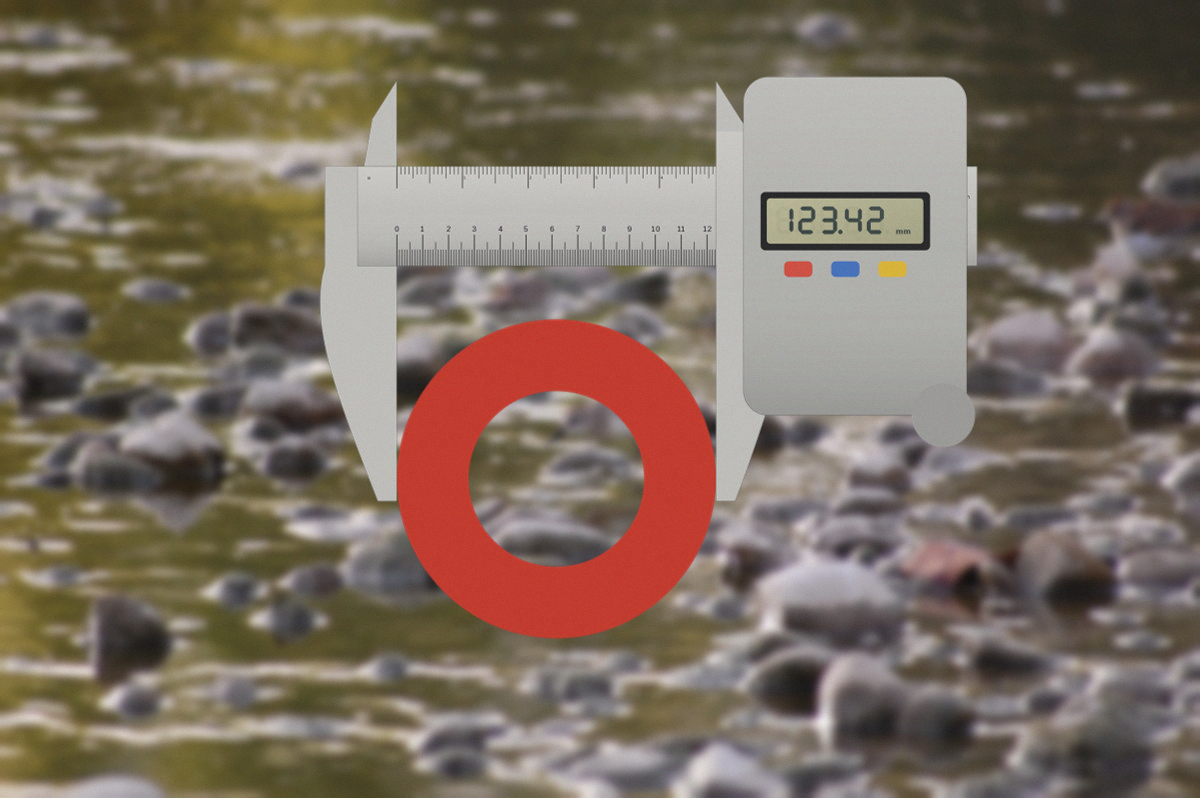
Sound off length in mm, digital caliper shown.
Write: 123.42 mm
